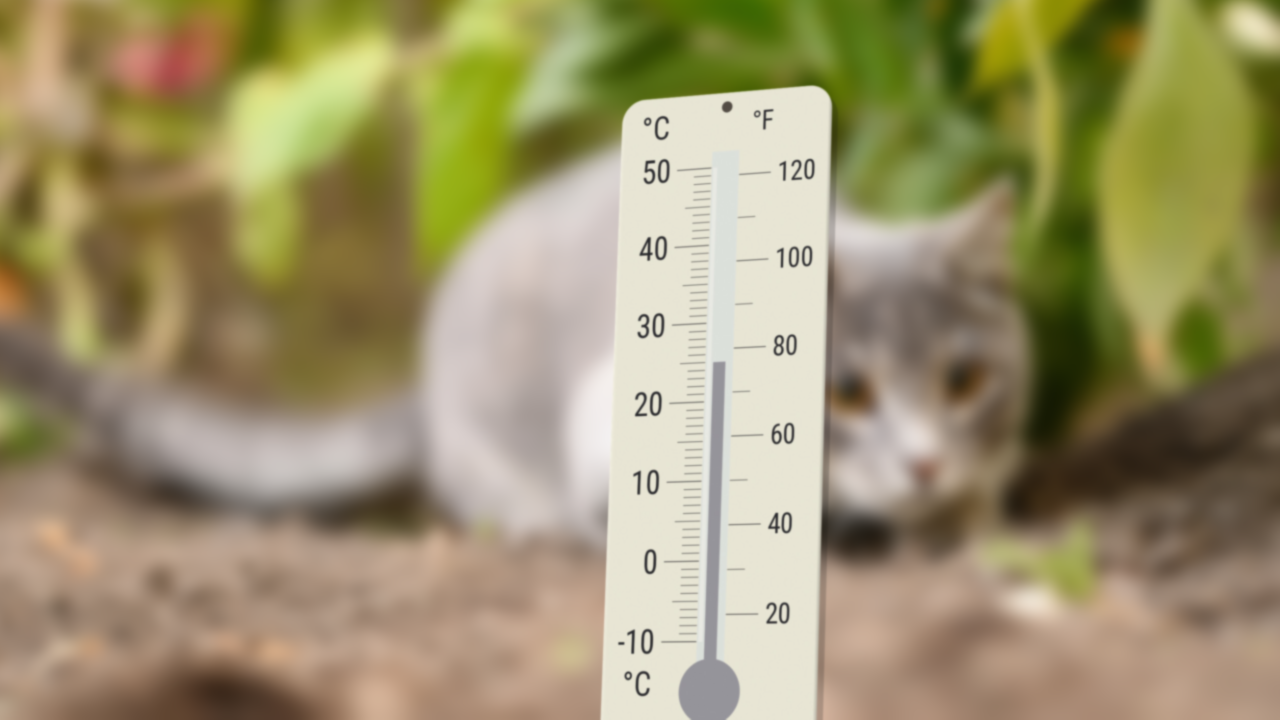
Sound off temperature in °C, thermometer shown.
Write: 25 °C
